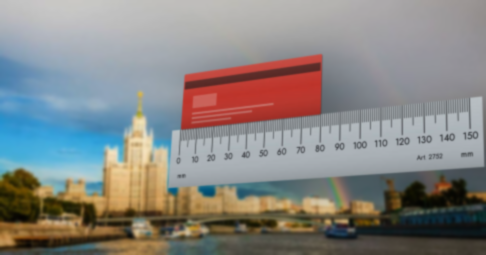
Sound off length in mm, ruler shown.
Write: 80 mm
